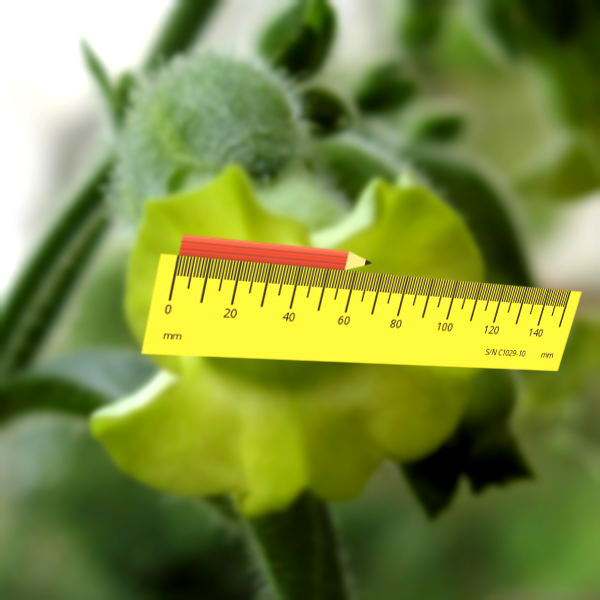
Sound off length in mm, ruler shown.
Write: 65 mm
